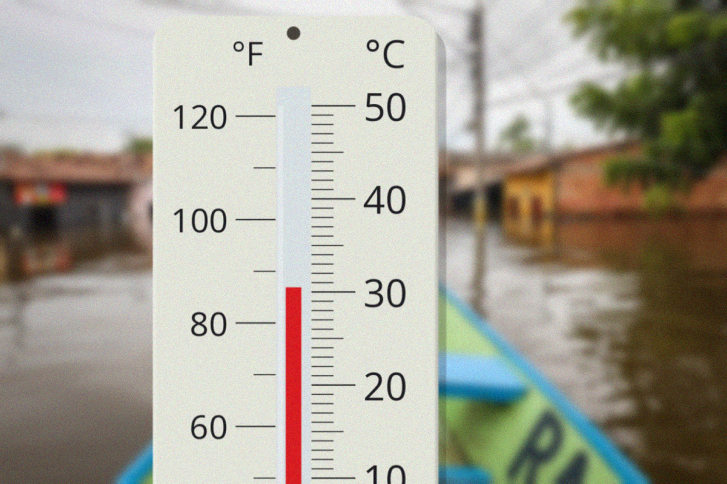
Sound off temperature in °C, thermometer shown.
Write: 30.5 °C
